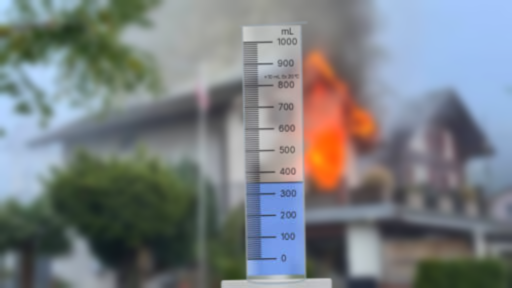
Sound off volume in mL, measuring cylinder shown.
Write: 350 mL
